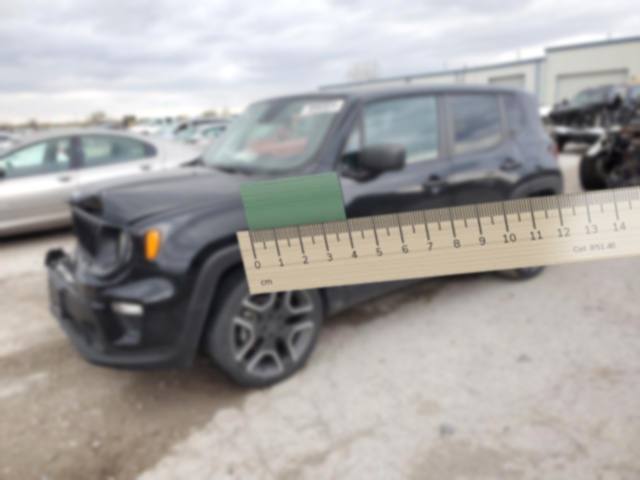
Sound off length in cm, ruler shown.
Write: 4 cm
